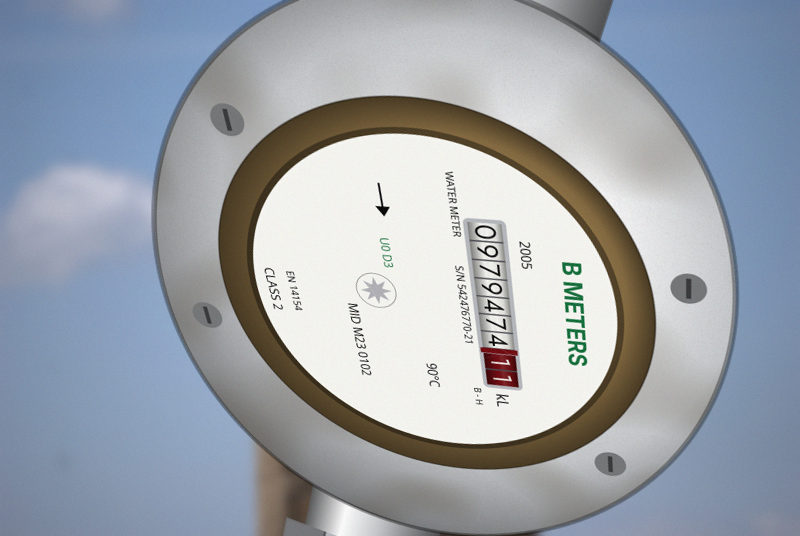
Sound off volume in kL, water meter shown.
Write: 979474.11 kL
